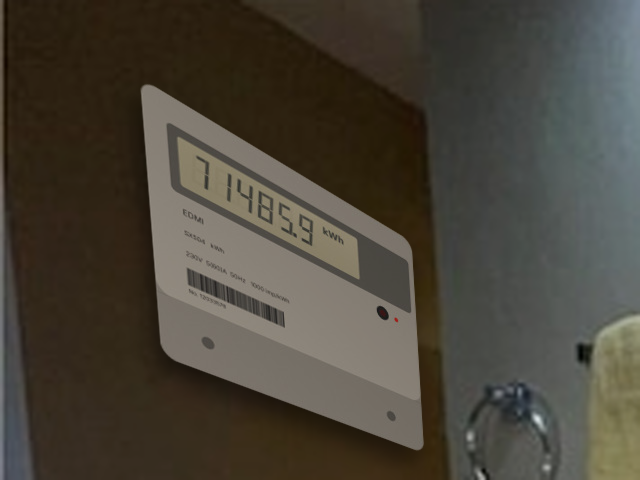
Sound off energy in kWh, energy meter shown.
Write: 71485.9 kWh
